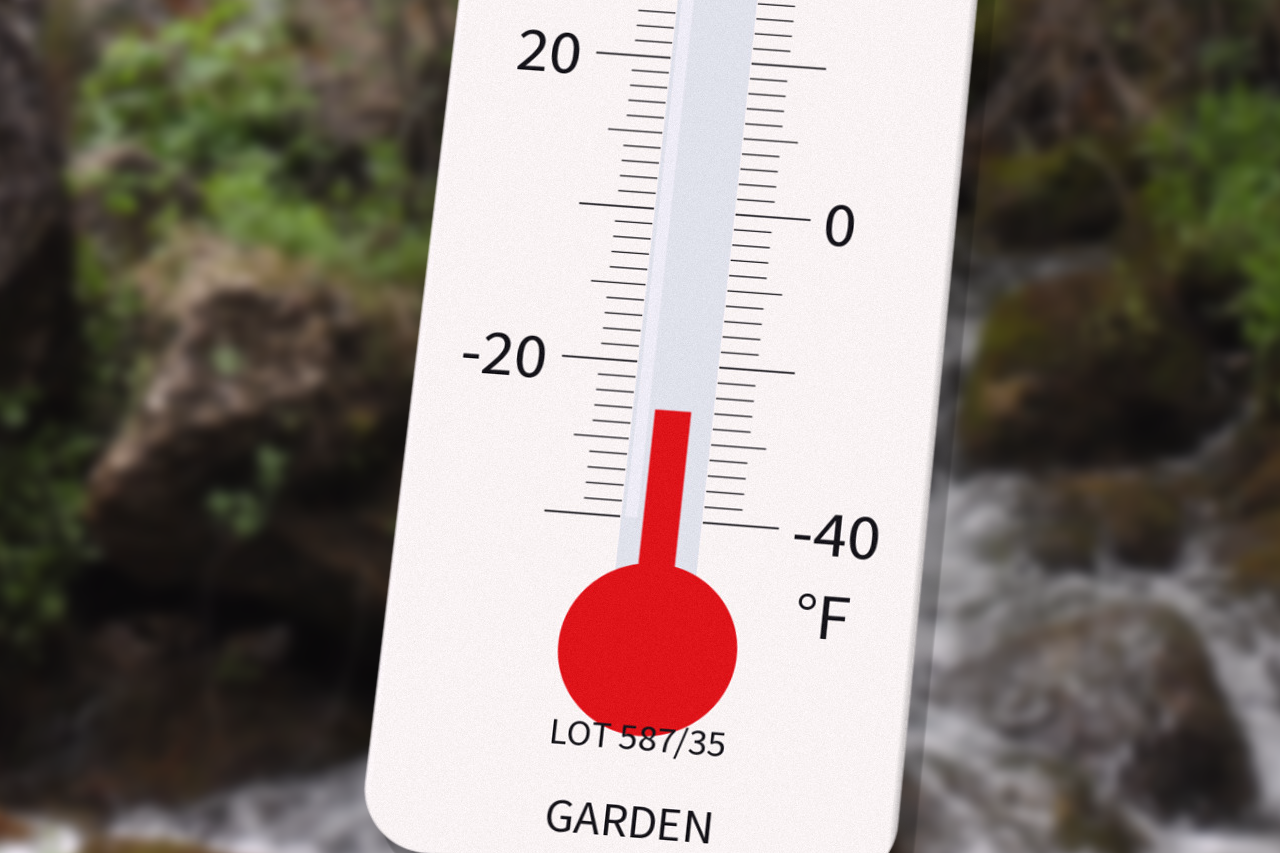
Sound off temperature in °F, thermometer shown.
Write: -26 °F
